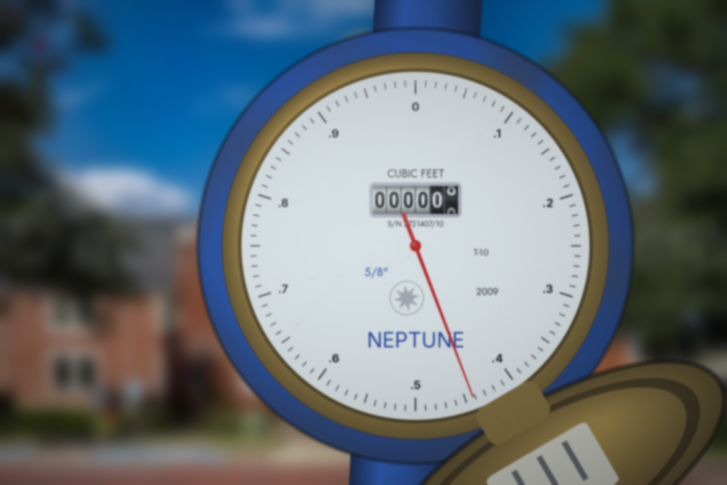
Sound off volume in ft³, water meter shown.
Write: 8.44 ft³
